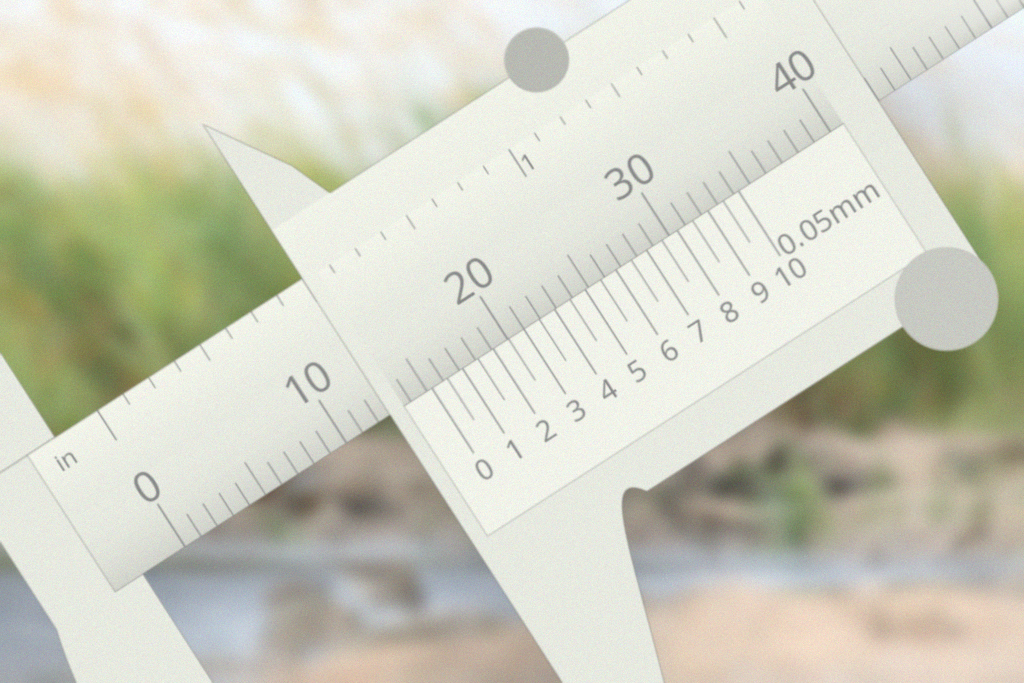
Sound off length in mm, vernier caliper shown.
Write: 15.3 mm
